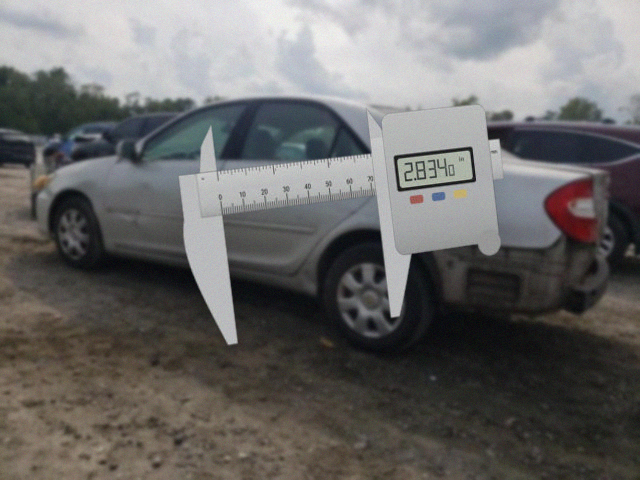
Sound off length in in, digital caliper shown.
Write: 2.8340 in
